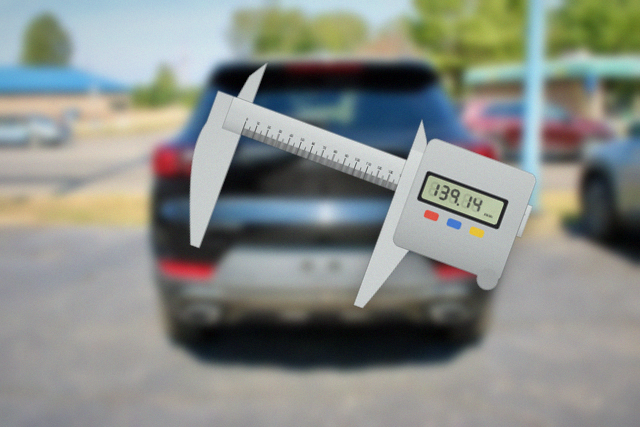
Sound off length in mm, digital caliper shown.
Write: 139.14 mm
